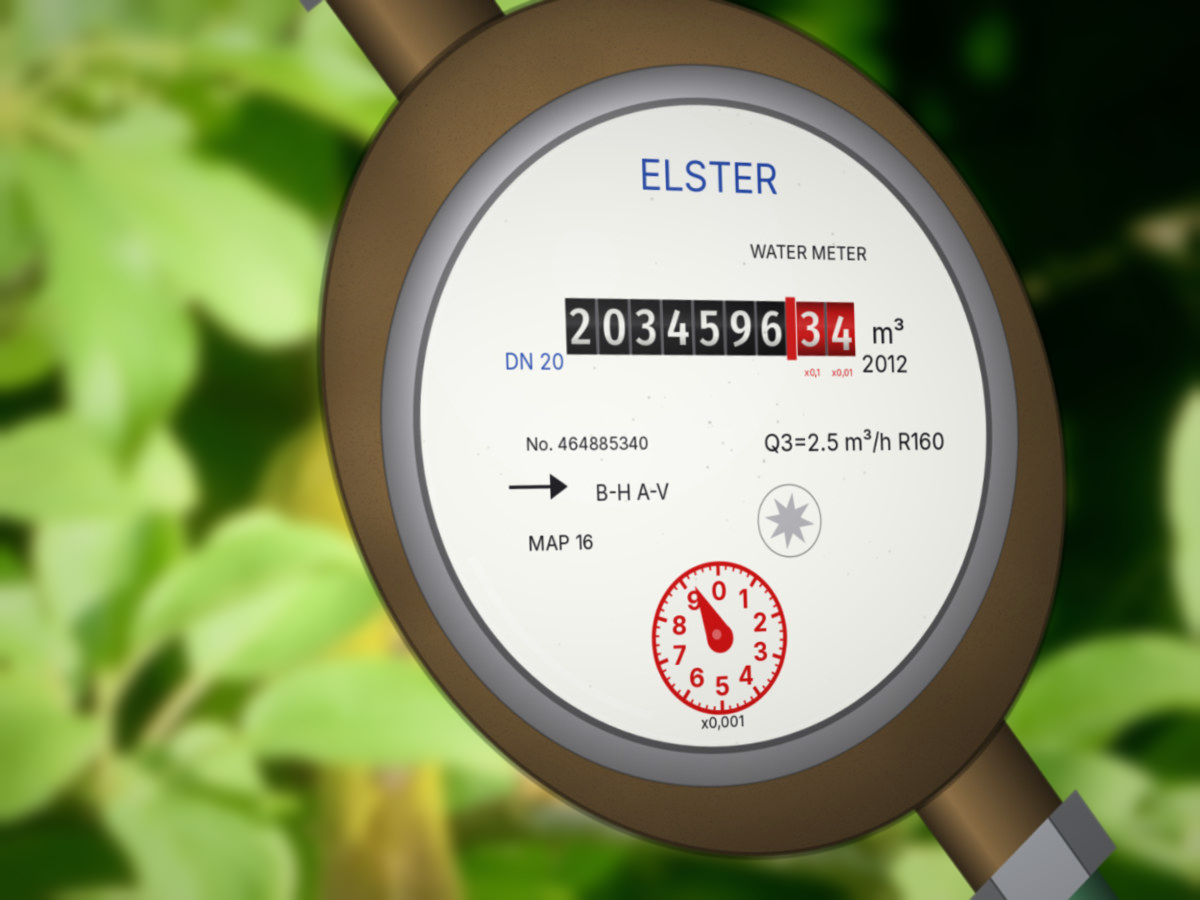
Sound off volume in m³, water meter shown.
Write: 2034596.339 m³
